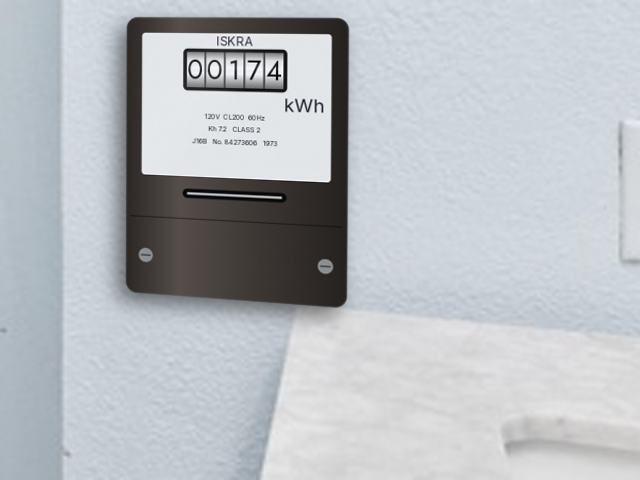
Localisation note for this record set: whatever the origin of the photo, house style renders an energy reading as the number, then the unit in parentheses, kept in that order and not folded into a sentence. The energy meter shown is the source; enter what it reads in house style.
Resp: 174 (kWh)
